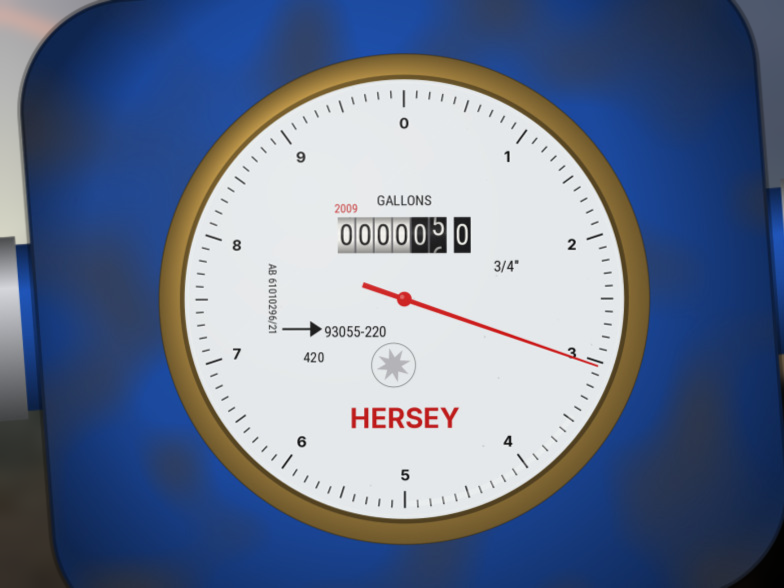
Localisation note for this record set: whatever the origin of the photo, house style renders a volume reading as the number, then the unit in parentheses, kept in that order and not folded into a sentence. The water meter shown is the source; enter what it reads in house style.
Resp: 53.0 (gal)
